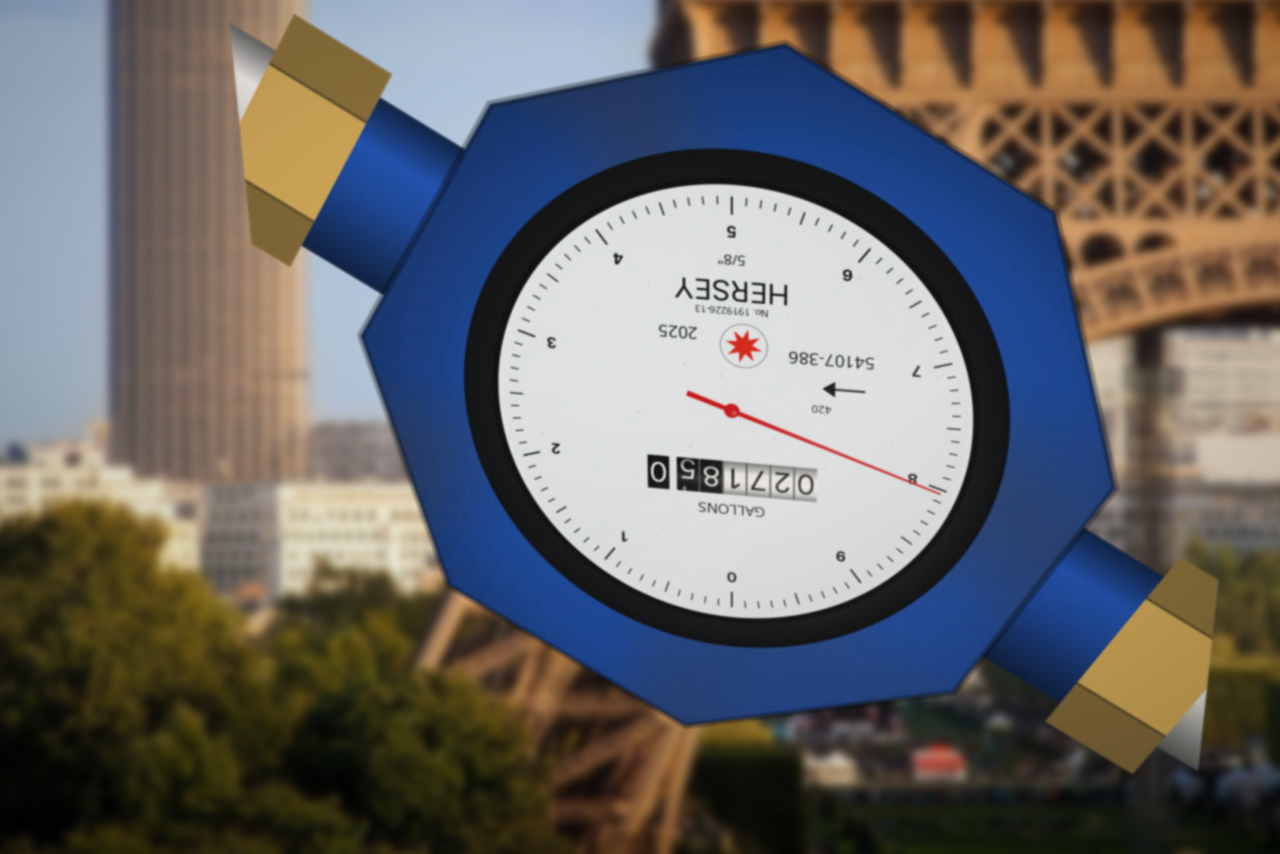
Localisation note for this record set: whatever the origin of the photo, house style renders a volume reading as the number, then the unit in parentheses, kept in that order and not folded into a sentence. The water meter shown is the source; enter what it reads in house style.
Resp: 271848.0 (gal)
